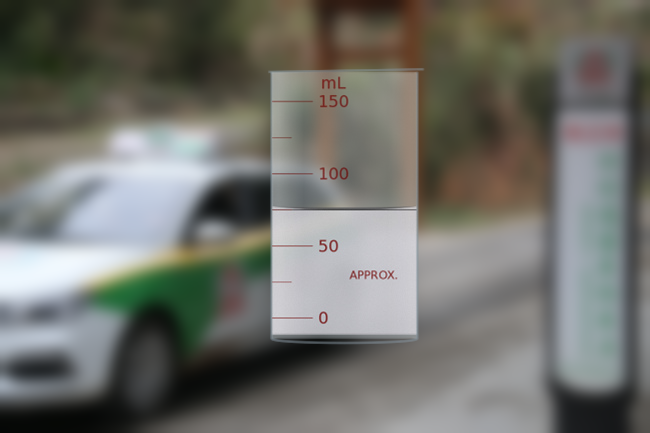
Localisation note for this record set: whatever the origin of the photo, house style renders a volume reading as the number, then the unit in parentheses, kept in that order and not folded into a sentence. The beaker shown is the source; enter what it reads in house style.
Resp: 75 (mL)
